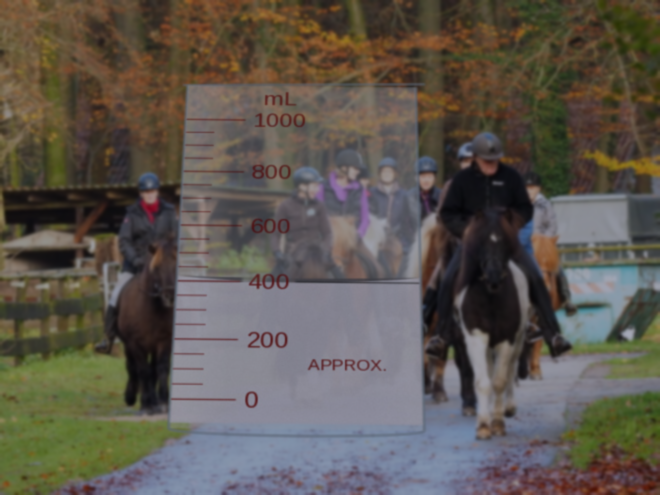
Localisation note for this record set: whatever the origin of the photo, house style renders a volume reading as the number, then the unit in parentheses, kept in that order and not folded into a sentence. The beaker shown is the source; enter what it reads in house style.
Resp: 400 (mL)
